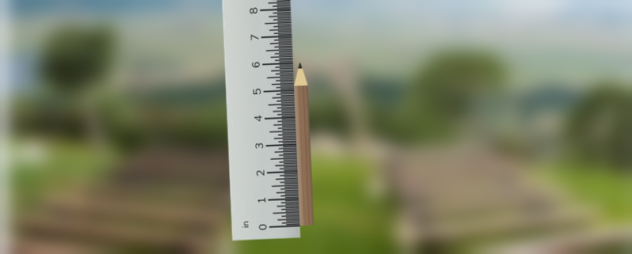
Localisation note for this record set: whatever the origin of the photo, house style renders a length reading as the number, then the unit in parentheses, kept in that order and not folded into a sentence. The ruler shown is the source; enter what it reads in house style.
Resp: 6 (in)
